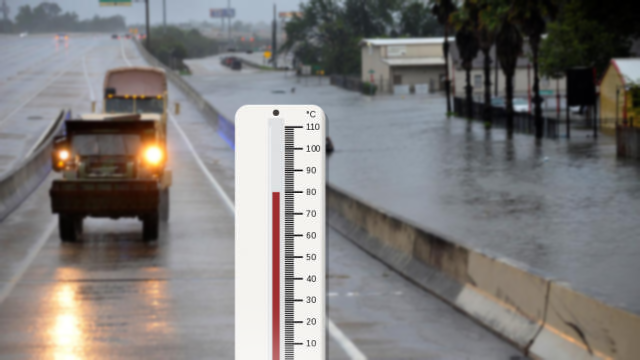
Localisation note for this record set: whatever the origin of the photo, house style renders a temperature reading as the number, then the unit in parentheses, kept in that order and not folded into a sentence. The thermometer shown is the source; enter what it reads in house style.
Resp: 80 (°C)
